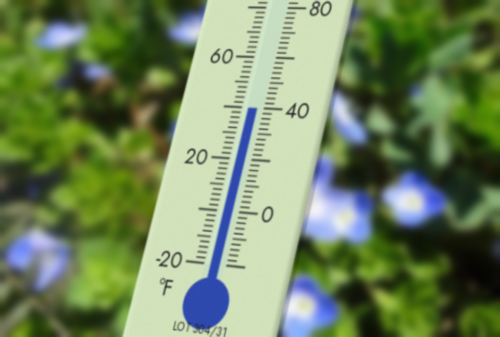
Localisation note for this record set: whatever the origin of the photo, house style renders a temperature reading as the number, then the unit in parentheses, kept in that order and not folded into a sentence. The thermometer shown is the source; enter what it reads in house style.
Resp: 40 (°F)
